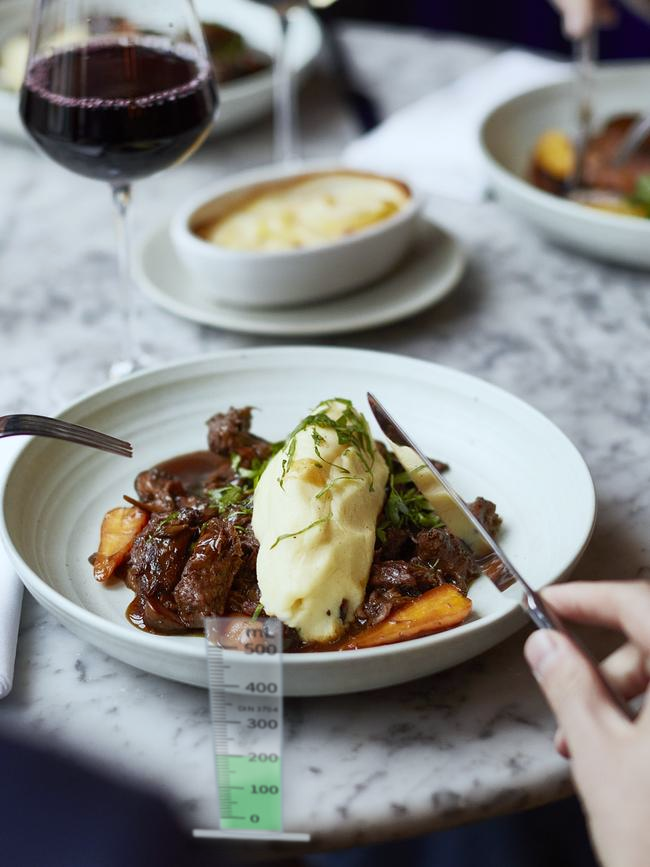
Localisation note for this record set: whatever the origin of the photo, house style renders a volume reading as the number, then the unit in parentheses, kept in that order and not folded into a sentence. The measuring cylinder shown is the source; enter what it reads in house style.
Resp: 200 (mL)
